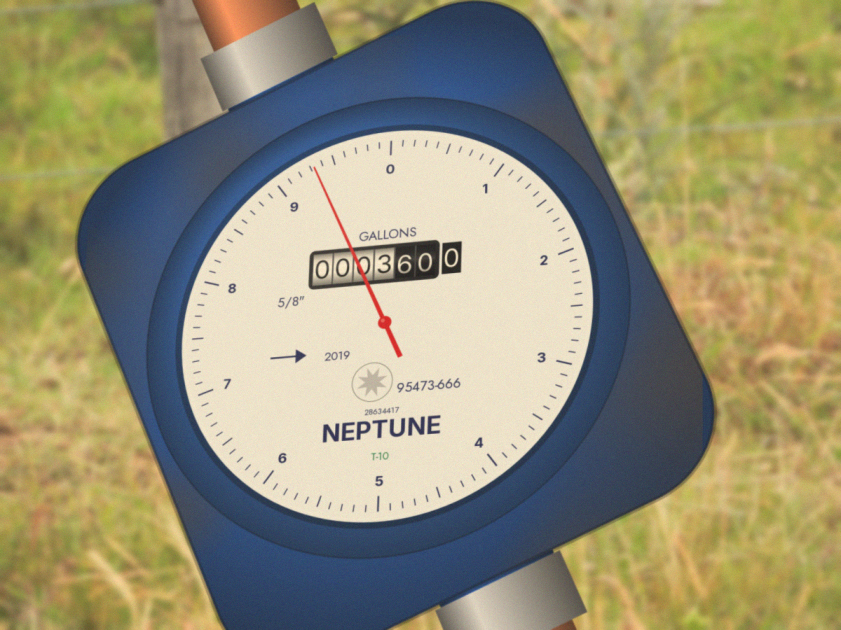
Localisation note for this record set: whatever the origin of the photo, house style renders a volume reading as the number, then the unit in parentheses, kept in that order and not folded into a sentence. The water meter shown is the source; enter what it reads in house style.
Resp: 3599.3 (gal)
